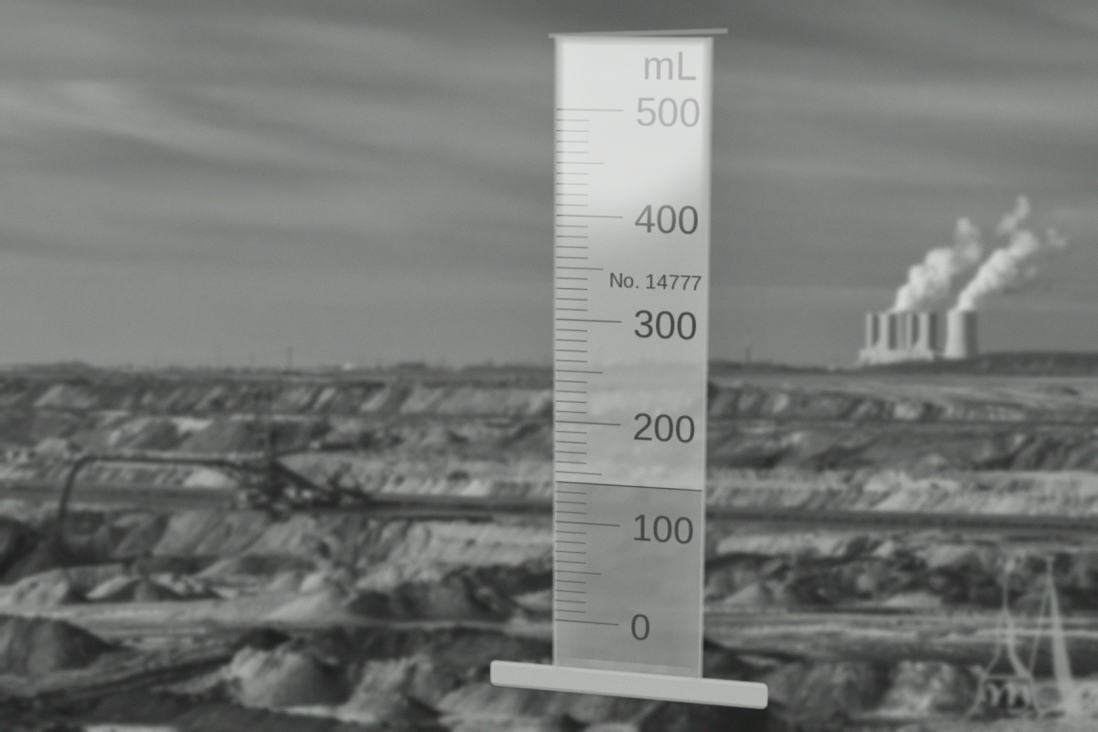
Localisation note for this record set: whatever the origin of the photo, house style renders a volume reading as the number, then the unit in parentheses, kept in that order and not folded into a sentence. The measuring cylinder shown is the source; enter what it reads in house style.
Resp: 140 (mL)
